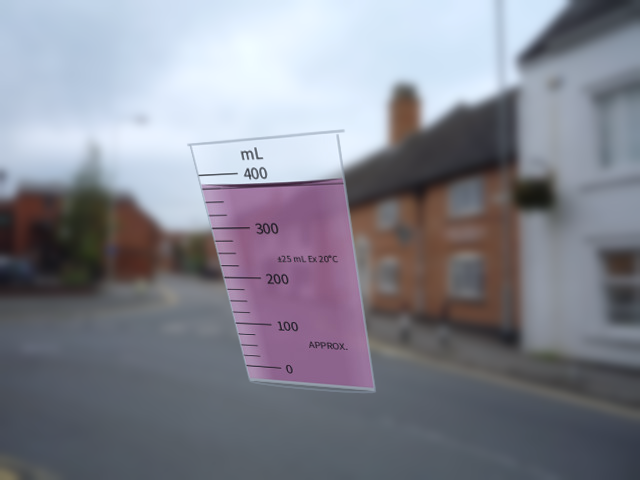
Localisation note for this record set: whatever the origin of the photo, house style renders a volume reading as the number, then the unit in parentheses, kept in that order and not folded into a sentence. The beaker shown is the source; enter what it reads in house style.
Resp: 375 (mL)
